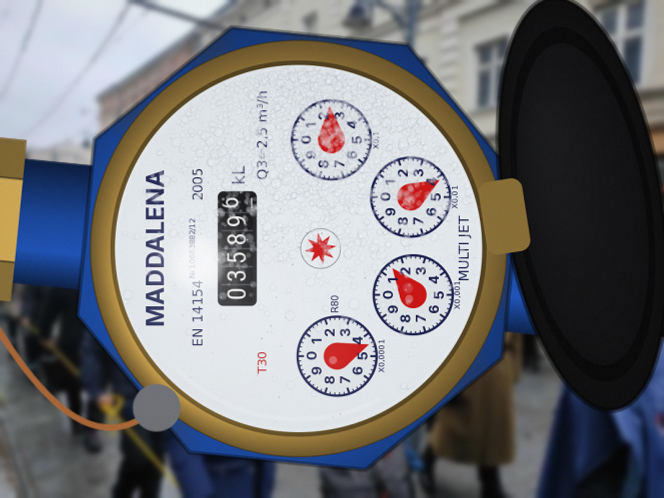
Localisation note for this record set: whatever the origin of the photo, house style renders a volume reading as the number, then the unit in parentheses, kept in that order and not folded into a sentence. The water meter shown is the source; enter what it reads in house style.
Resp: 35896.2414 (kL)
